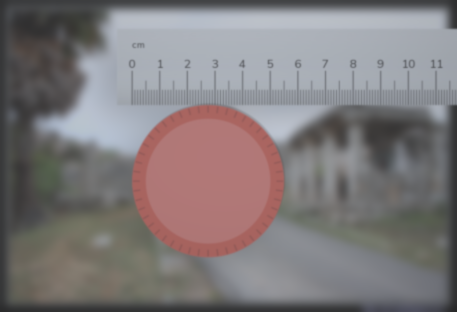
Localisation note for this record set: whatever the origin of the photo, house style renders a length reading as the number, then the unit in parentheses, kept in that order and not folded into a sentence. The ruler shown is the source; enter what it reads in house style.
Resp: 5.5 (cm)
